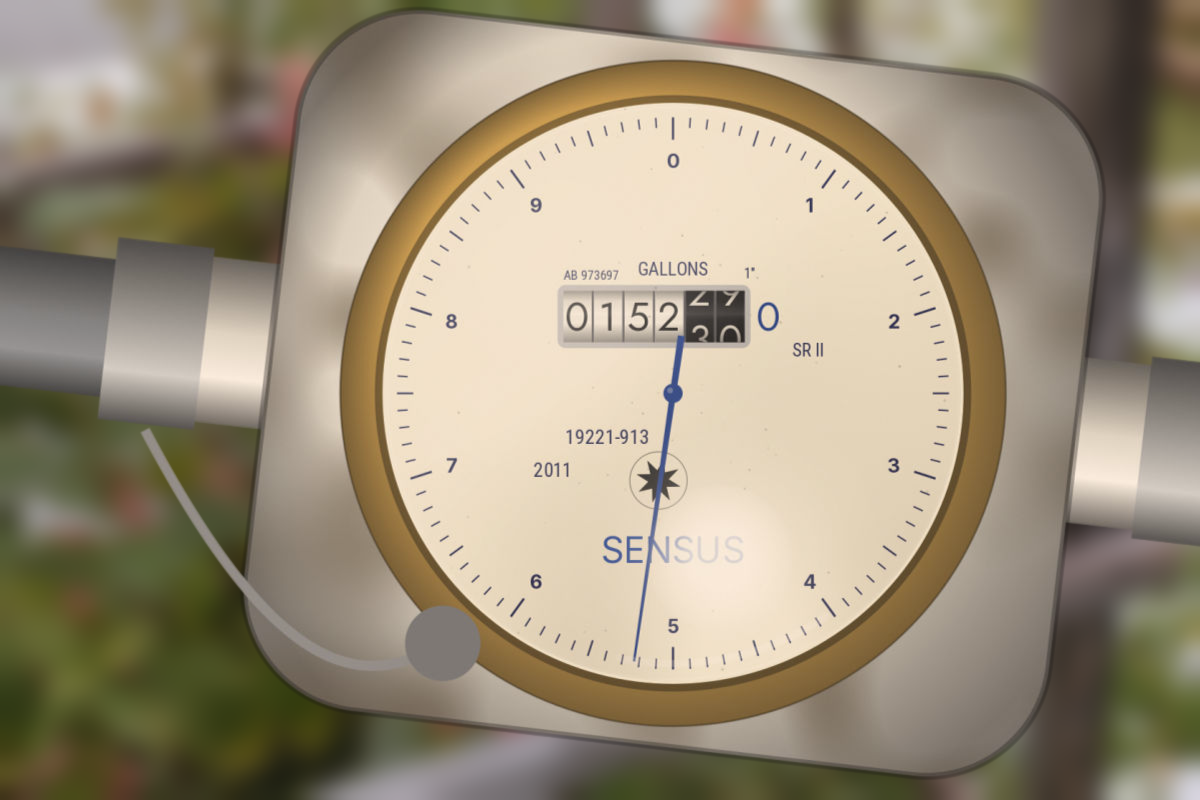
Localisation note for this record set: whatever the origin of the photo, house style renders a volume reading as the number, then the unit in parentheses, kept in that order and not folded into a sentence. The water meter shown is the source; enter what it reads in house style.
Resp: 152295.2 (gal)
